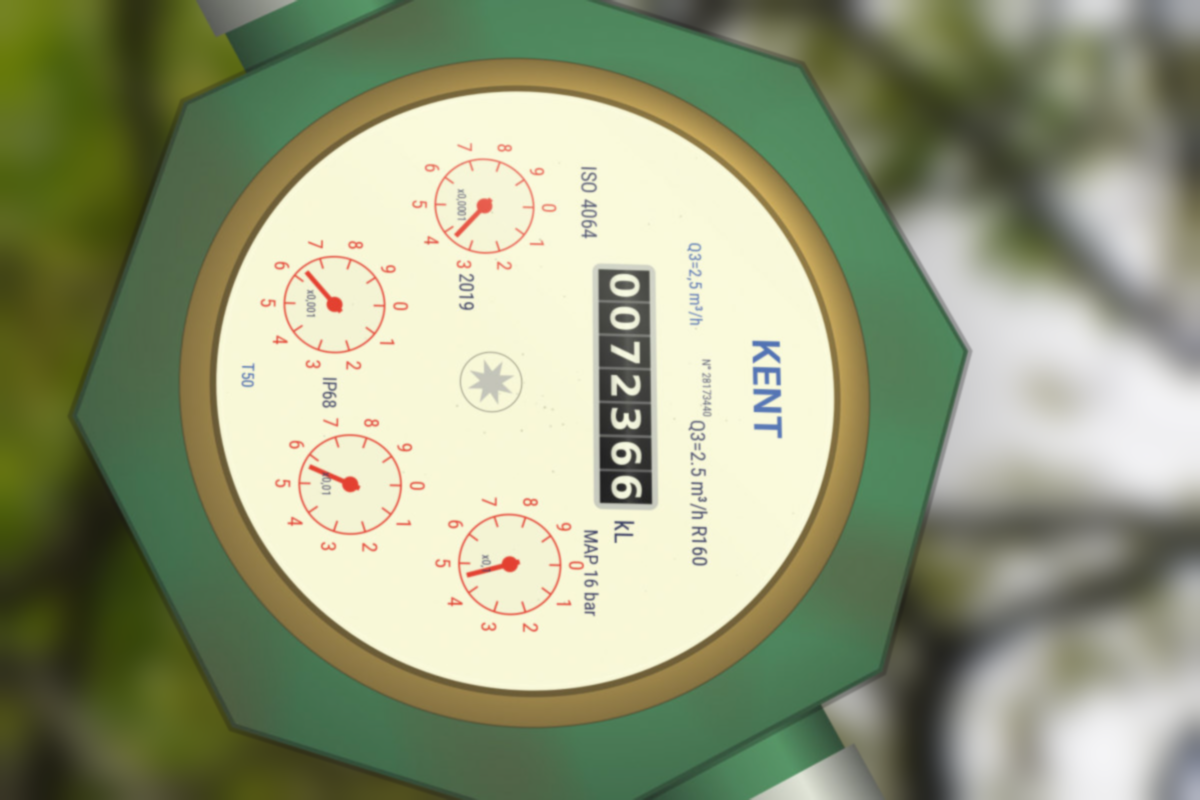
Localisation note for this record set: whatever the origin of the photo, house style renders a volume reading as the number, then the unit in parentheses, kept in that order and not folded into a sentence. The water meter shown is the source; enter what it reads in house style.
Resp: 72366.4563 (kL)
